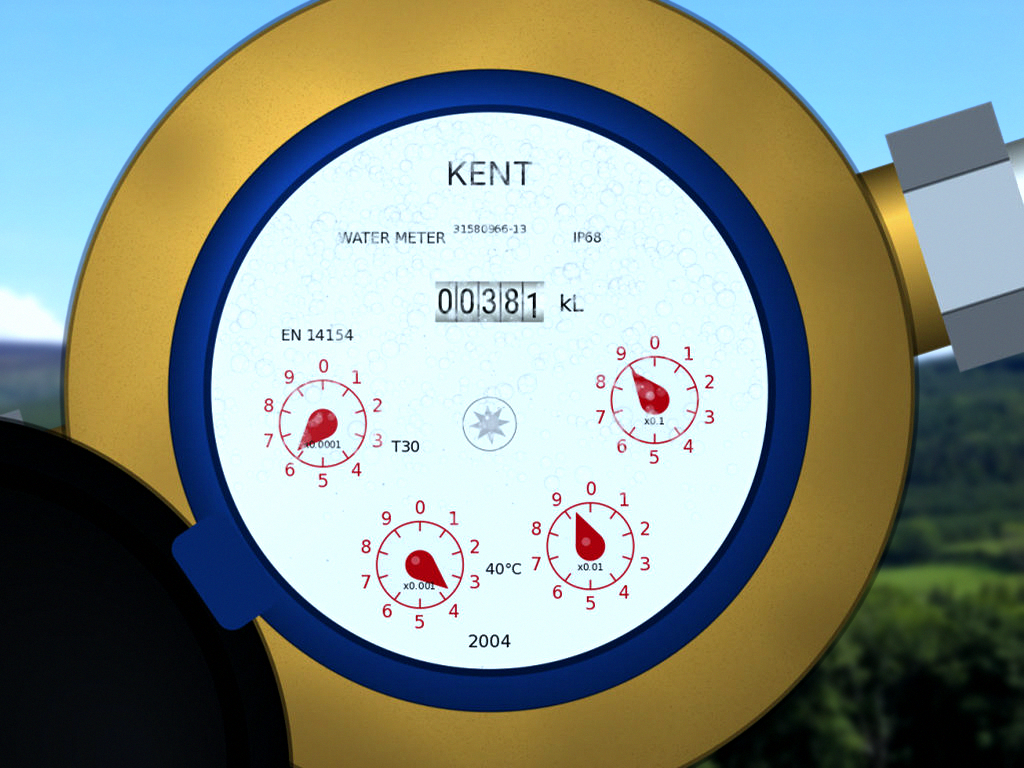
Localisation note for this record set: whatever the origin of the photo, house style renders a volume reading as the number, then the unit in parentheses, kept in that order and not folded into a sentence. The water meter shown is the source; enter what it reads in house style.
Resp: 380.8936 (kL)
